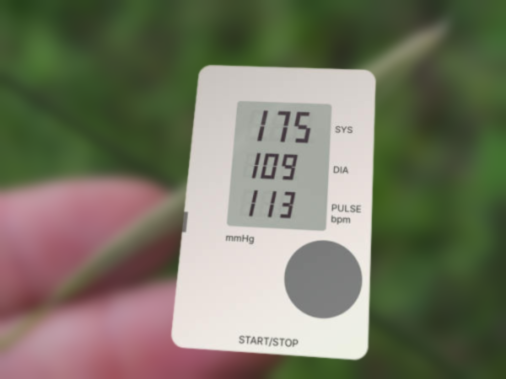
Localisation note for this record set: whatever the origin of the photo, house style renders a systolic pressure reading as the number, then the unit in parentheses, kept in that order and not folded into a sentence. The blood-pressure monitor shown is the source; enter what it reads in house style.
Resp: 175 (mmHg)
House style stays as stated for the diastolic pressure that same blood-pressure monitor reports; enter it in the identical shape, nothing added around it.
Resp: 109 (mmHg)
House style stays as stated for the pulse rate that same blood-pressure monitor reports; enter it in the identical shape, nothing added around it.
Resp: 113 (bpm)
